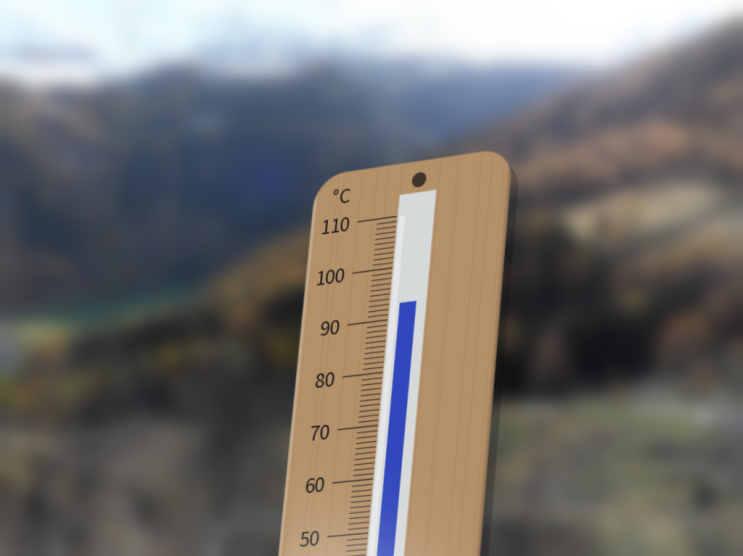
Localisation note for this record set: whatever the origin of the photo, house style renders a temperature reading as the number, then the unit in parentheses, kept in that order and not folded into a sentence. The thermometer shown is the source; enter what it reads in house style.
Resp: 93 (°C)
